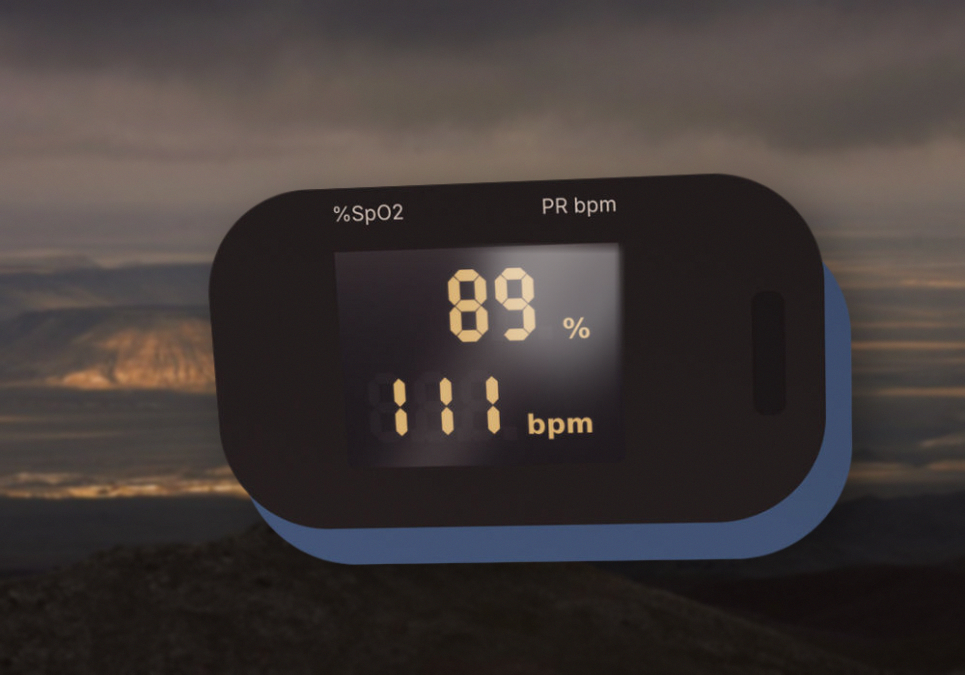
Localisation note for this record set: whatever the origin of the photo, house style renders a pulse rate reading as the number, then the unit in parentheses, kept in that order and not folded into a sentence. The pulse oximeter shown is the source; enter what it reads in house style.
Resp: 111 (bpm)
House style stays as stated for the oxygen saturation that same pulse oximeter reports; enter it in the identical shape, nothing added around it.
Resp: 89 (%)
